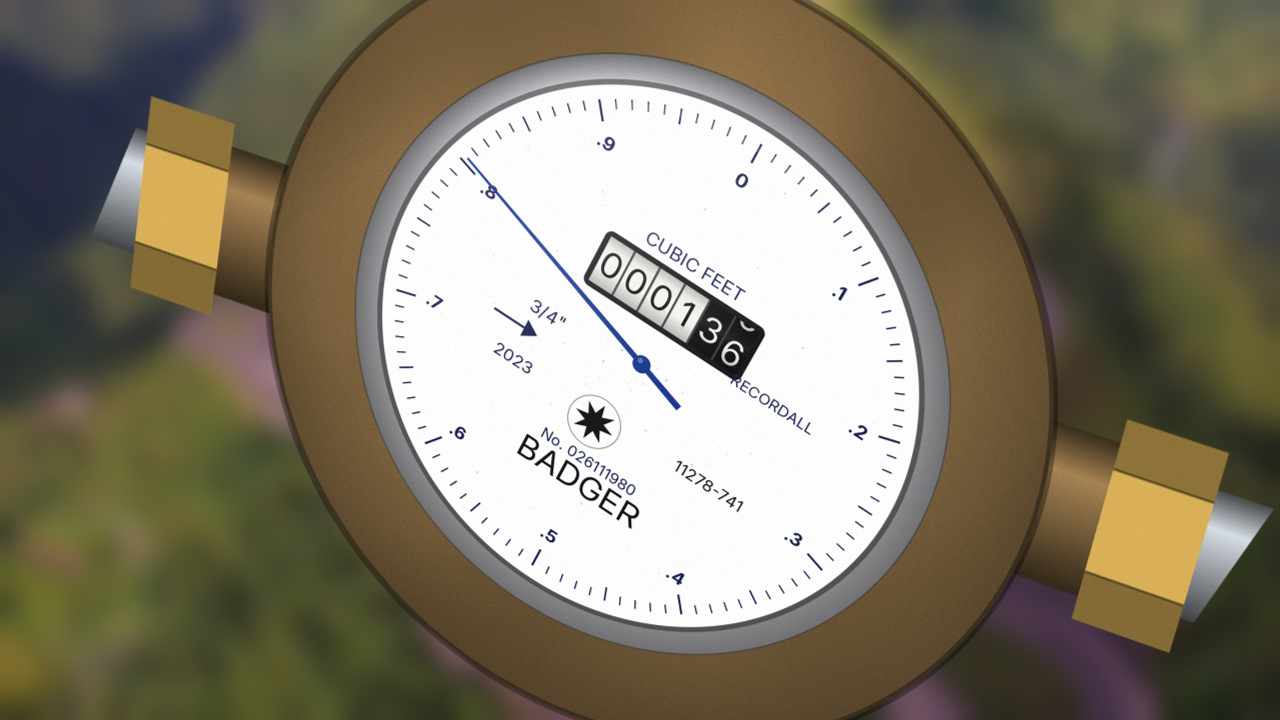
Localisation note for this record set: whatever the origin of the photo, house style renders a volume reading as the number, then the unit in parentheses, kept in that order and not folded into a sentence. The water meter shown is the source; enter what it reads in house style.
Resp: 135.80 (ft³)
